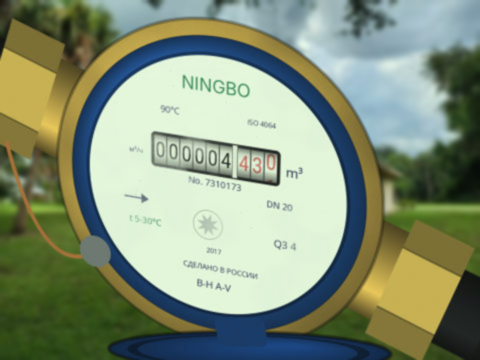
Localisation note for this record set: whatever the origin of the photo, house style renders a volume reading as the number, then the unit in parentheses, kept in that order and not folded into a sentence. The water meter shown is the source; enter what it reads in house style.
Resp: 4.430 (m³)
